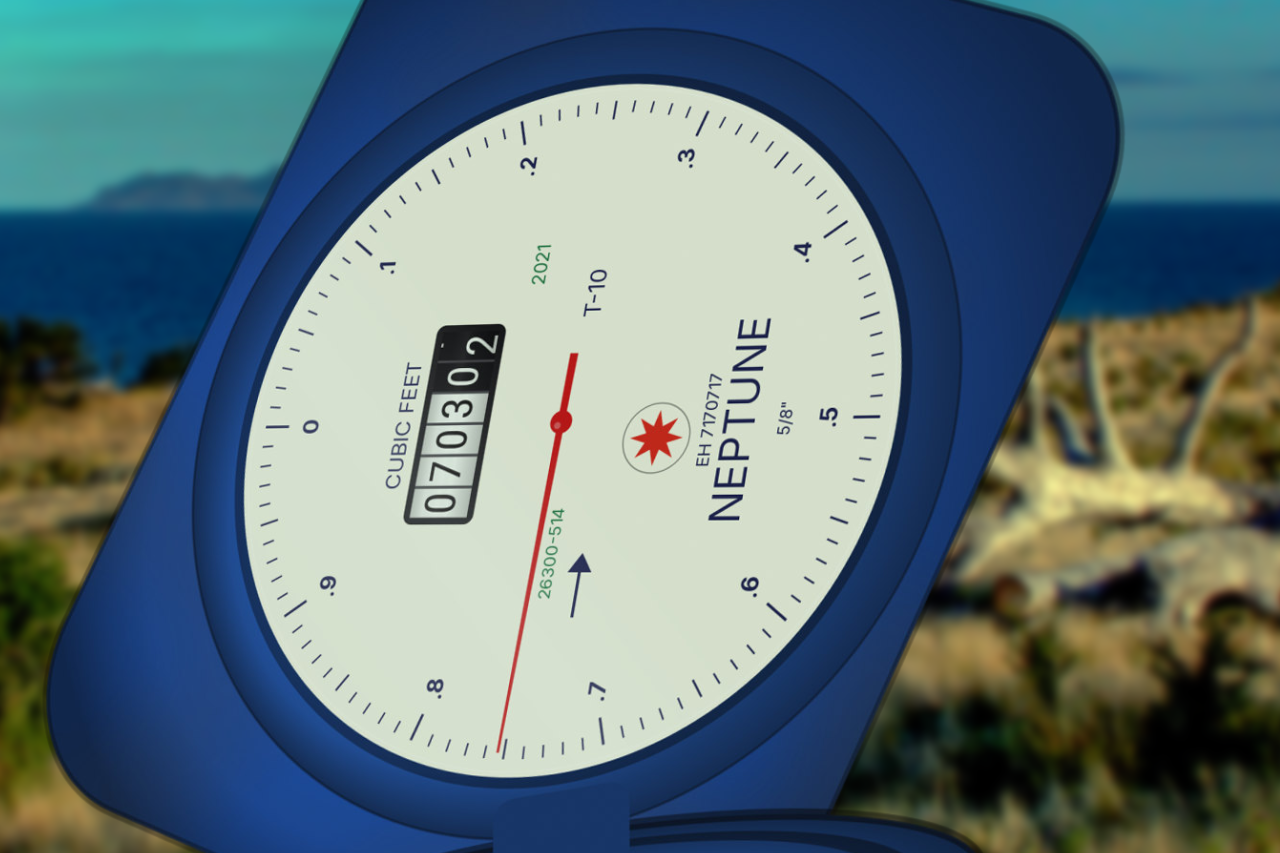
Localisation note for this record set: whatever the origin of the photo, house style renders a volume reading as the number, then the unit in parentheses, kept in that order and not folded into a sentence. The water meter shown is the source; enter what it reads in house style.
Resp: 70301.75 (ft³)
